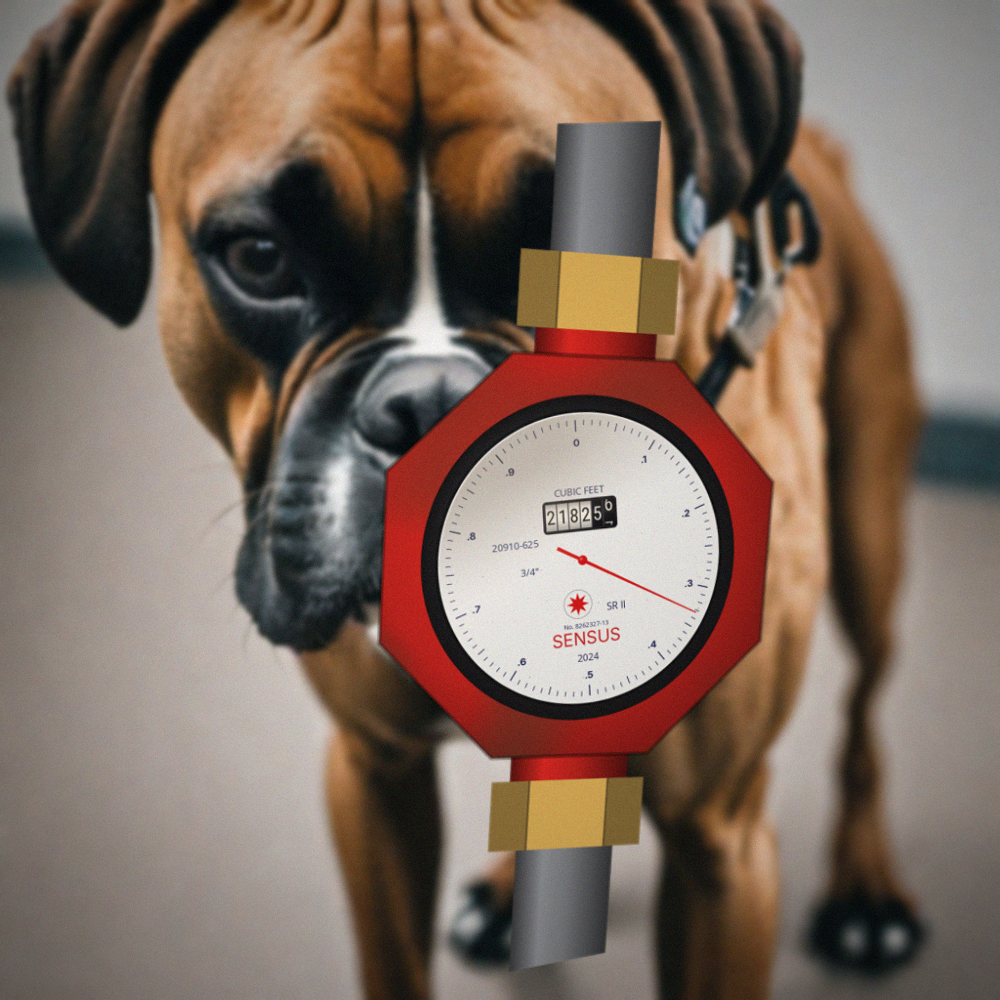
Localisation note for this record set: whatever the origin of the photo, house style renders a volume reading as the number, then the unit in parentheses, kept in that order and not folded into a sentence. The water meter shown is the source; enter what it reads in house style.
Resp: 218256.33 (ft³)
